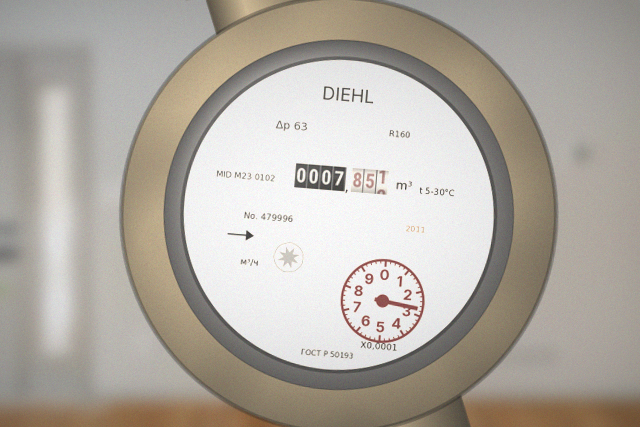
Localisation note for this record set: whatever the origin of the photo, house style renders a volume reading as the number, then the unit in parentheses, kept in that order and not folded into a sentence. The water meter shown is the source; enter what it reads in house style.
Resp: 7.8512 (m³)
